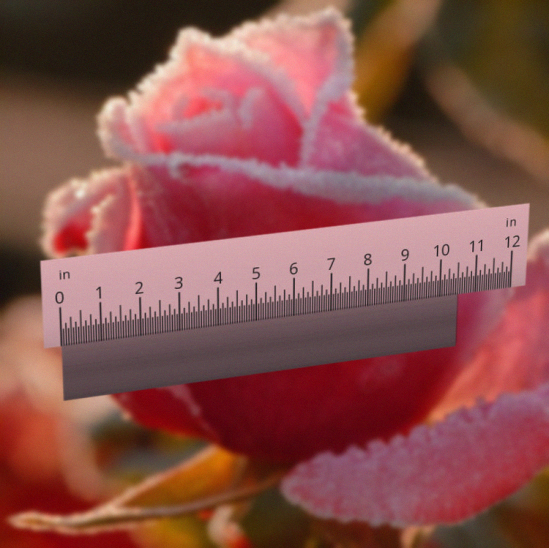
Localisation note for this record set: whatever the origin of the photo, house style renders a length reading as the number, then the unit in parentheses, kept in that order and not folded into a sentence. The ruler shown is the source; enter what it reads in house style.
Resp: 10.5 (in)
